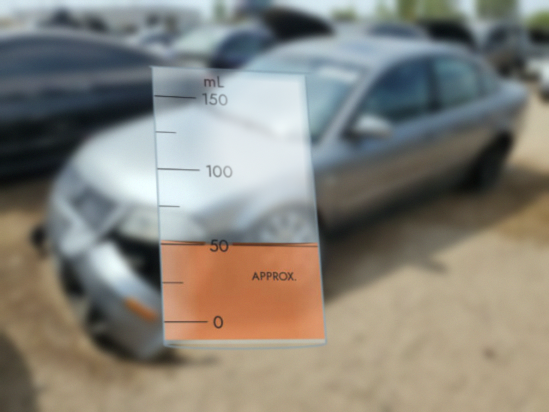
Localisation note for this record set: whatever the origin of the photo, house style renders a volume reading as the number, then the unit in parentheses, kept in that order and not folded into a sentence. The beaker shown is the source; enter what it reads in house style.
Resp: 50 (mL)
